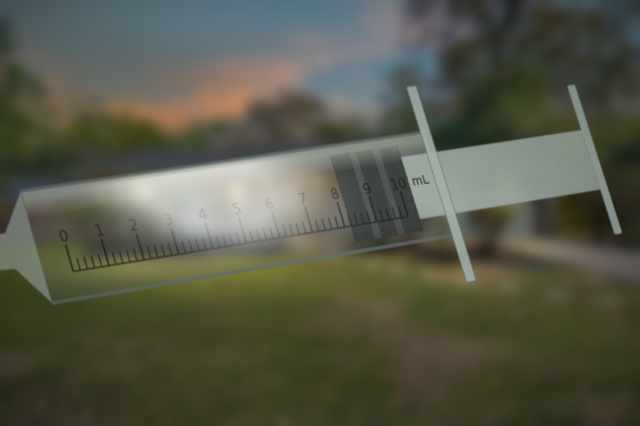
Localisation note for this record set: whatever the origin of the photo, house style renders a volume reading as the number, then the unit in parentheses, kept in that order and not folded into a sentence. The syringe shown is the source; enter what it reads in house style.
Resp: 8.2 (mL)
